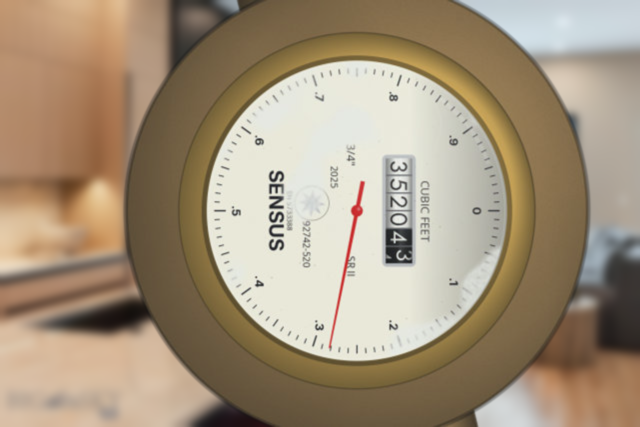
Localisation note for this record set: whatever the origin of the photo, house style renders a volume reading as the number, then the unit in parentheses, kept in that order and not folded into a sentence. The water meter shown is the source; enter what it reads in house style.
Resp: 352043.28 (ft³)
